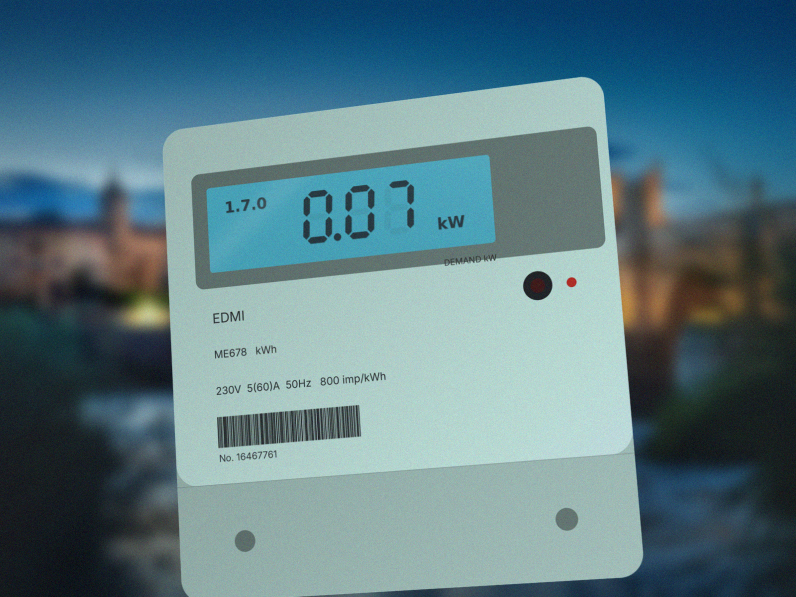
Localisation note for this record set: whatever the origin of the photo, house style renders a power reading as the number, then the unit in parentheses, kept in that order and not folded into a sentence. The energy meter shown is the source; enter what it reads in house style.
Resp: 0.07 (kW)
